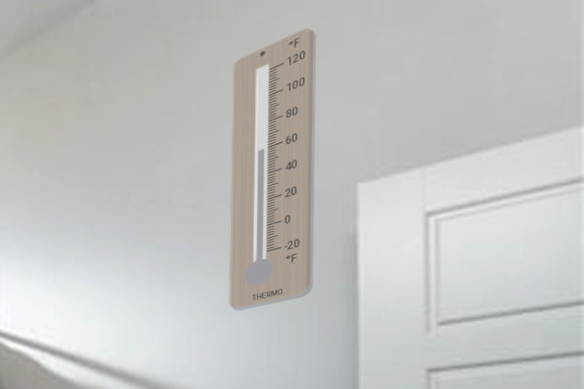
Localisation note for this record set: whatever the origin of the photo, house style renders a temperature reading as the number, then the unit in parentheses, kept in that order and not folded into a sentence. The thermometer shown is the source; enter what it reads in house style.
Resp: 60 (°F)
